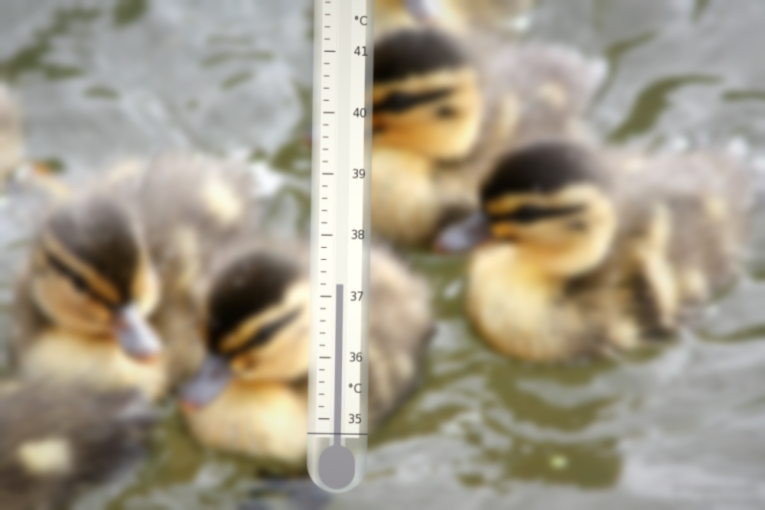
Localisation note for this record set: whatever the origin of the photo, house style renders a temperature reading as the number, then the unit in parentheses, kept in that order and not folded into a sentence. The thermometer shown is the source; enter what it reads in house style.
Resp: 37.2 (°C)
